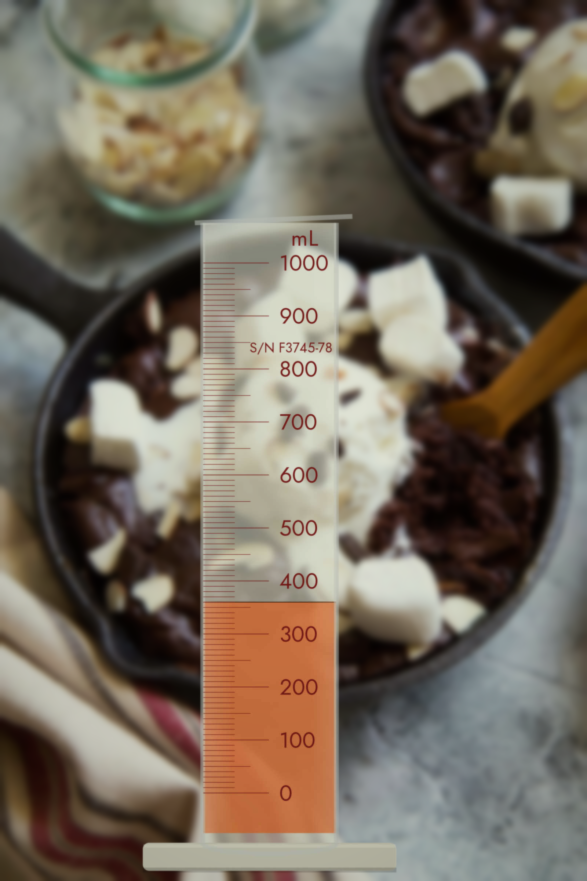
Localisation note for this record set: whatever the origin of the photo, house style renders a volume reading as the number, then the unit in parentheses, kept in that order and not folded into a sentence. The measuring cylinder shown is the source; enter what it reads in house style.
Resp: 360 (mL)
